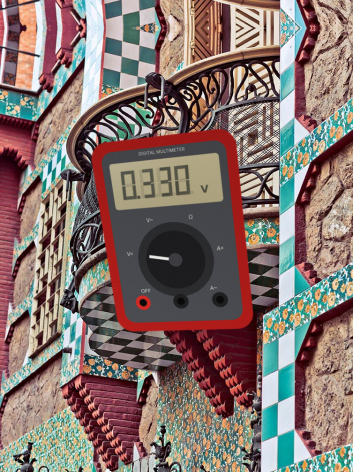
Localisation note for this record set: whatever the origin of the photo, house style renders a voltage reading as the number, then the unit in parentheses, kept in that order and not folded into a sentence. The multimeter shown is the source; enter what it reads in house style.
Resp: 0.330 (V)
